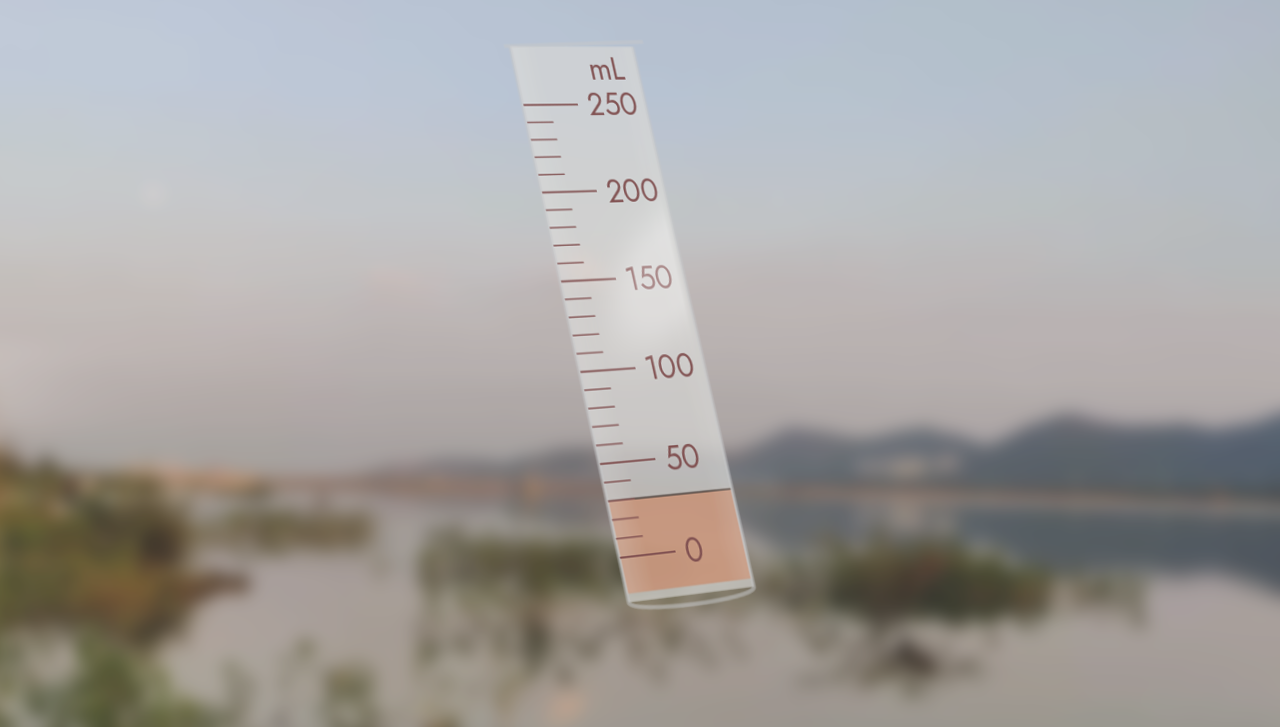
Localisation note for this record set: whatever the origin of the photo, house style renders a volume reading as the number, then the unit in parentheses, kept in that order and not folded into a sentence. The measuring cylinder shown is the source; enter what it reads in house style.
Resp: 30 (mL)
